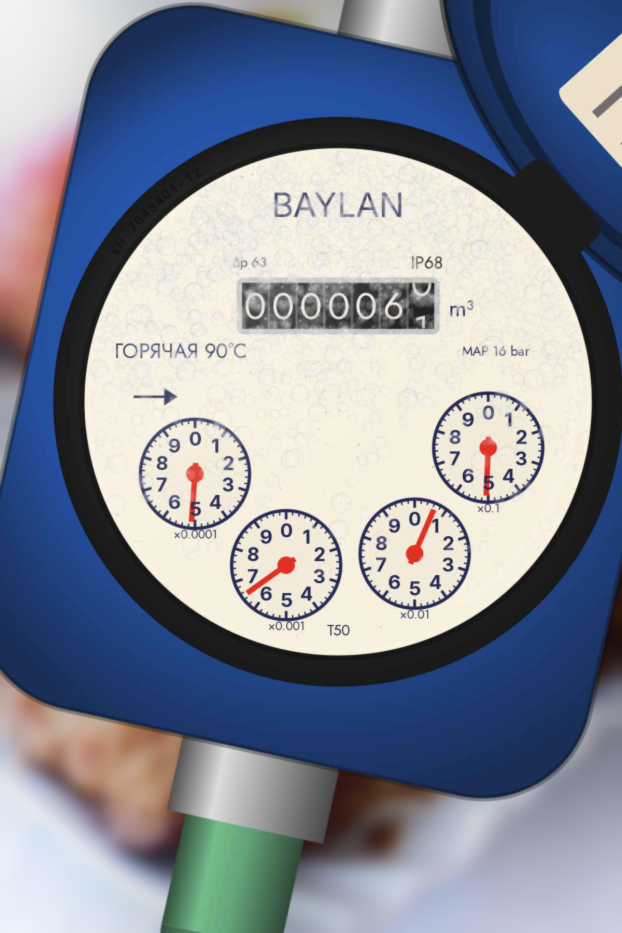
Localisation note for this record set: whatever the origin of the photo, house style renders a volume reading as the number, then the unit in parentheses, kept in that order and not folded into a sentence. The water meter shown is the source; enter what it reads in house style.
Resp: 60.5065 (m³)
